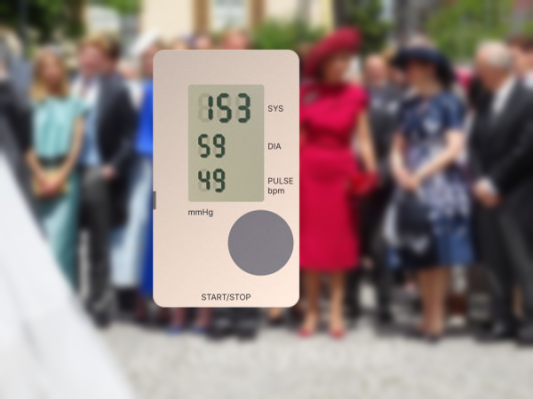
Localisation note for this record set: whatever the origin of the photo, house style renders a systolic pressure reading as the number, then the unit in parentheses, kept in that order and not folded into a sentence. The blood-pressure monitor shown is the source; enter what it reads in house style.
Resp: 153 (mmHg)
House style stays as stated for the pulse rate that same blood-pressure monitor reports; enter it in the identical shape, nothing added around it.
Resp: 49 (bpm)
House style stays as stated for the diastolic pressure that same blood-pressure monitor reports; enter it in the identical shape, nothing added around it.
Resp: 59 (mmHg)
